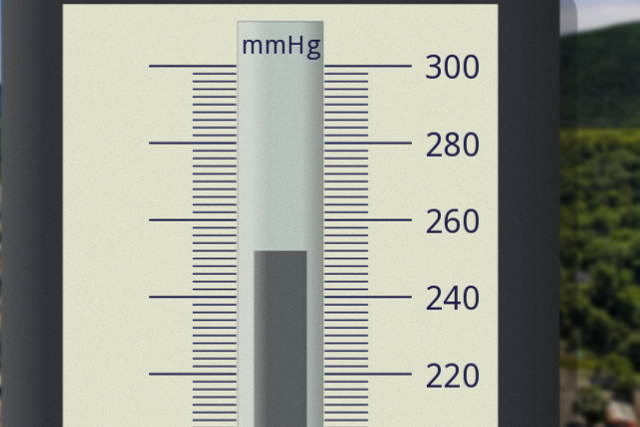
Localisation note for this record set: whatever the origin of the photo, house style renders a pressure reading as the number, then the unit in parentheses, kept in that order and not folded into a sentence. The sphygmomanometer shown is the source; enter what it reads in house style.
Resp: 252 (mmHg)
